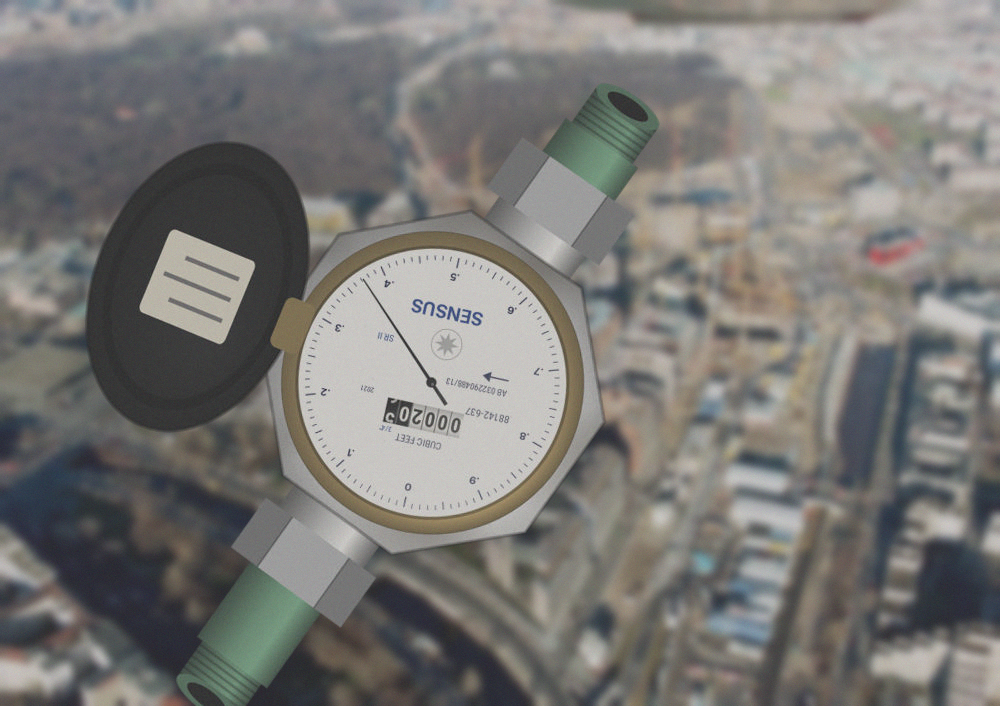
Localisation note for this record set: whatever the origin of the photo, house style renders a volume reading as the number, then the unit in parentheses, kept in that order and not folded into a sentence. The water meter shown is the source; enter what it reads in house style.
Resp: 205.37 (ft³)
